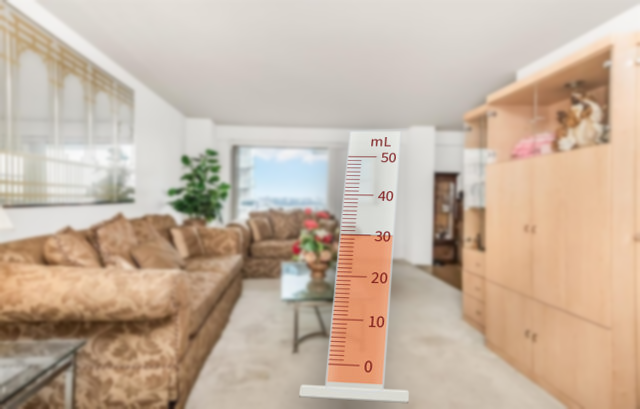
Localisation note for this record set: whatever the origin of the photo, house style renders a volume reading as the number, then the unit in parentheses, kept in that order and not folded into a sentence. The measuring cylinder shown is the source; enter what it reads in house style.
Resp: 30 (mL)
